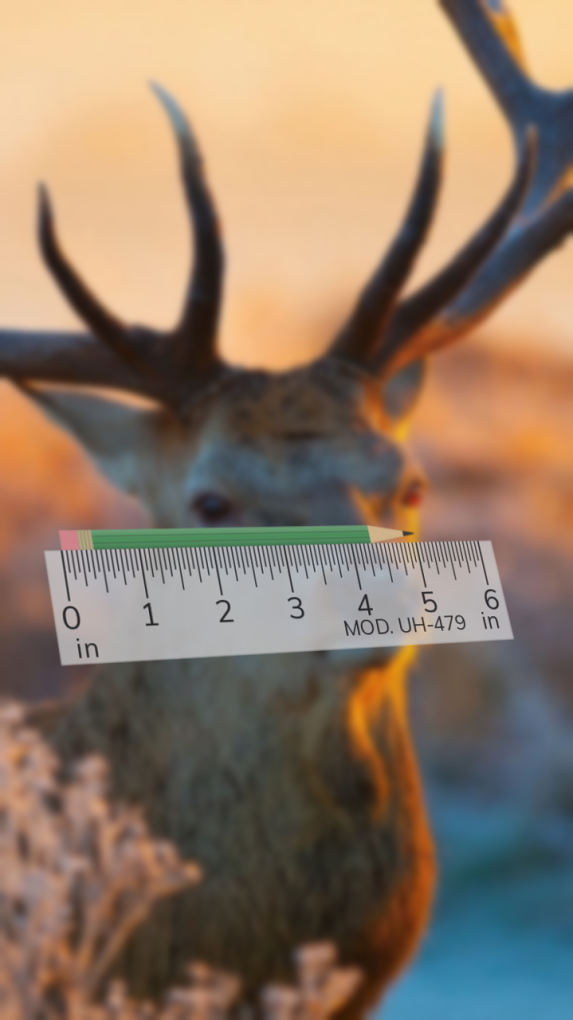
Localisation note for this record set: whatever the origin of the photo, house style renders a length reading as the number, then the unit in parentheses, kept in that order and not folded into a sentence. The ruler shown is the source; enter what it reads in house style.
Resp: 5 (in)
